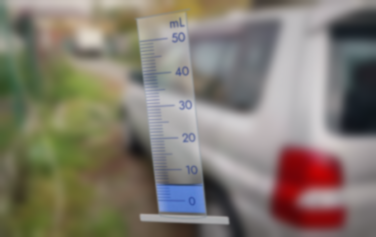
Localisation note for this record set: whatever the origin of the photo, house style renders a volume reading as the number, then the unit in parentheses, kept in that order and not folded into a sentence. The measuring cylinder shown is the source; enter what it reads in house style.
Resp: 5 (mL)
